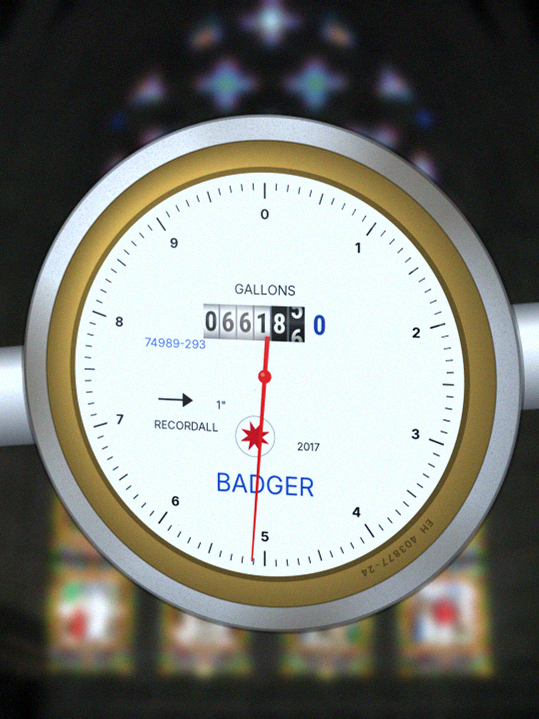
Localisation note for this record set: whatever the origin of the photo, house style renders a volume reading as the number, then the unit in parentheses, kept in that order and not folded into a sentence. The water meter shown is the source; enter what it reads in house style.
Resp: 661855.1 (gal)
